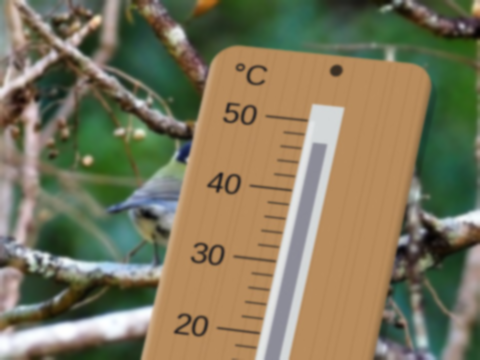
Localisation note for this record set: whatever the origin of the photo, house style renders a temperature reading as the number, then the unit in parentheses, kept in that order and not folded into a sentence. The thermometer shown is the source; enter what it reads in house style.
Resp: 47 (°C)
